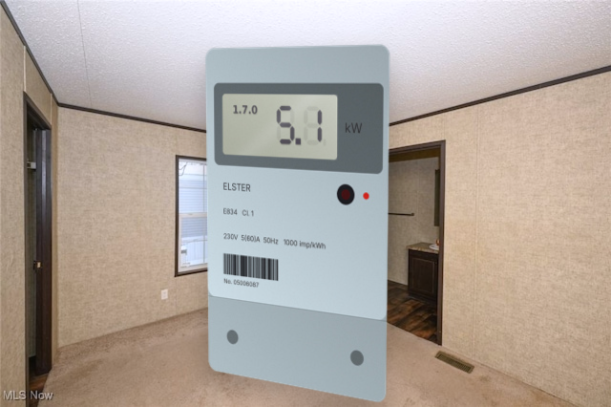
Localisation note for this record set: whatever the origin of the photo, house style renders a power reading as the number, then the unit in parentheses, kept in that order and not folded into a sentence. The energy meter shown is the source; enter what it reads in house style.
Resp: 5.1 (kW)
